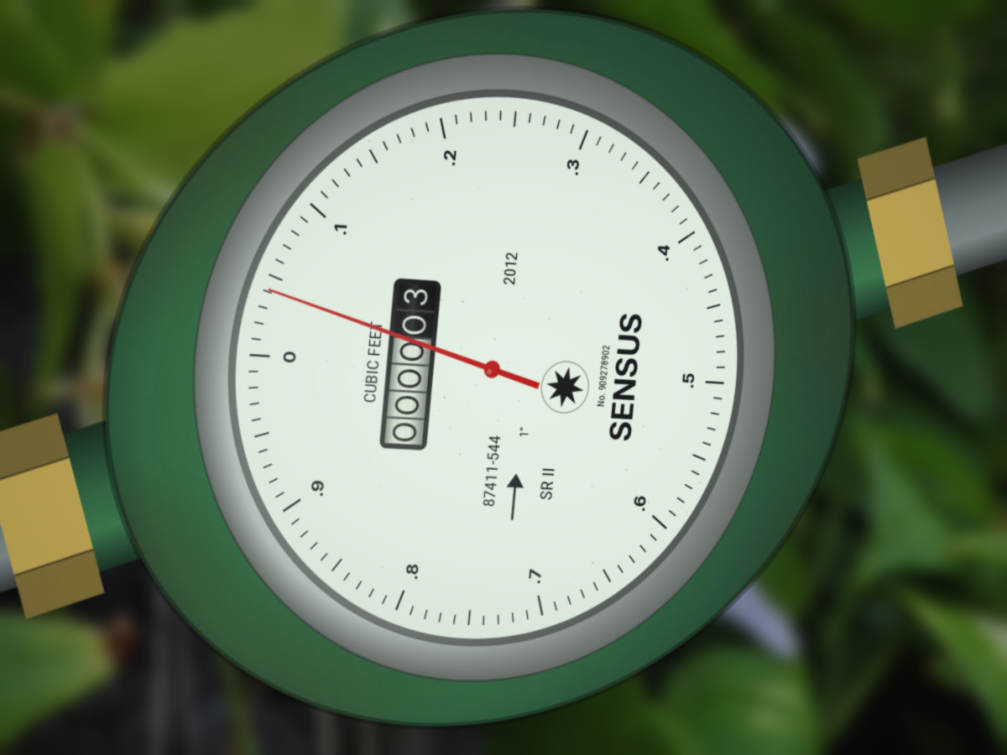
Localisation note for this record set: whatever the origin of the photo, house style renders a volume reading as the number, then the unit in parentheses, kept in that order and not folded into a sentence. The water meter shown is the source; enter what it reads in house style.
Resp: 3.04 (ft³)
